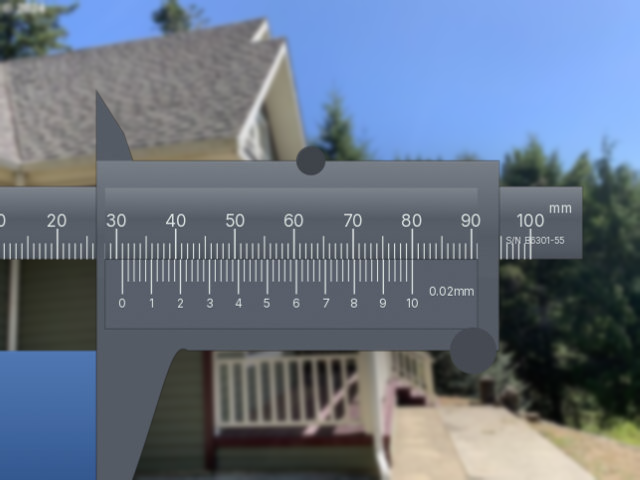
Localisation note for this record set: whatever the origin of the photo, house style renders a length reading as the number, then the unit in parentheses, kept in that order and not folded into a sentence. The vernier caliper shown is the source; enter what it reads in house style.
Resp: 31.0 (mm)
